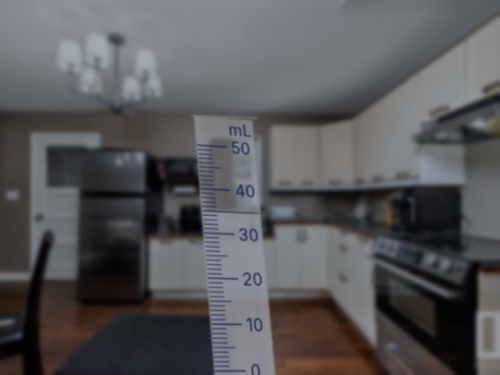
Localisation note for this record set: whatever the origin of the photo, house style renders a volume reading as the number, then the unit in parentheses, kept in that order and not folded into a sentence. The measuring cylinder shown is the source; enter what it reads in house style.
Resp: 35 (mL)
